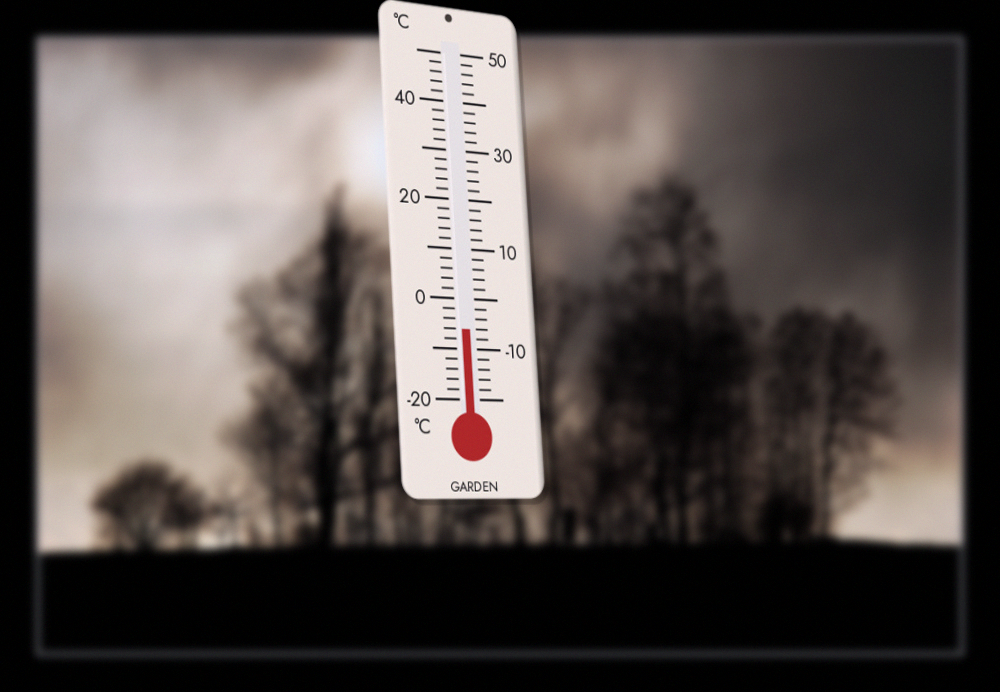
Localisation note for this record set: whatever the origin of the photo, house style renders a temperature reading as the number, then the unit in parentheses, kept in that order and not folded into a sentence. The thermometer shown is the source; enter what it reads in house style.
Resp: -6 (°C)
